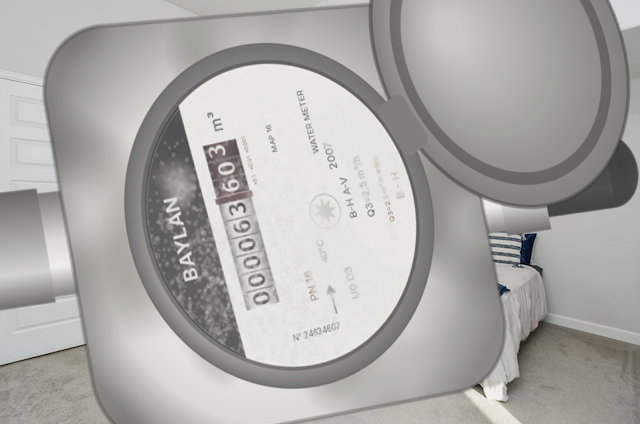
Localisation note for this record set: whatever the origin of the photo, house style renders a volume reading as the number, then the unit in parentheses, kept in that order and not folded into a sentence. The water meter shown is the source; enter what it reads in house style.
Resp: 63.603 (m³)
